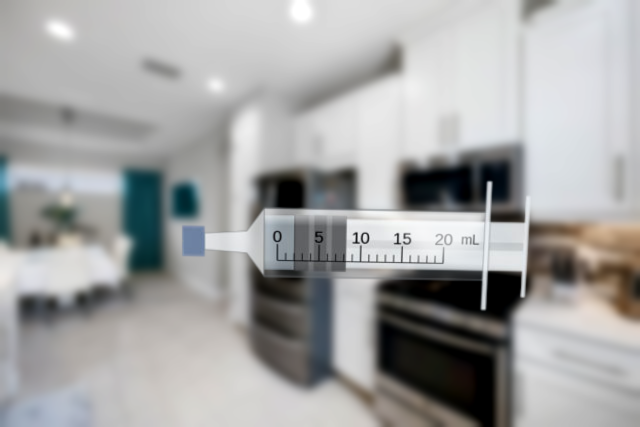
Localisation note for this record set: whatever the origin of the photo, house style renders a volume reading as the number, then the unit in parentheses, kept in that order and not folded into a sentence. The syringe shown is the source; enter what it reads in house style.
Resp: 2 (mL)
